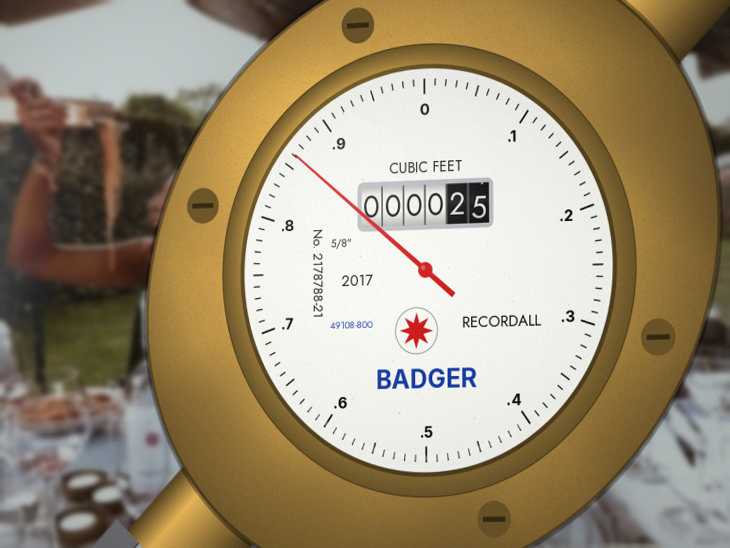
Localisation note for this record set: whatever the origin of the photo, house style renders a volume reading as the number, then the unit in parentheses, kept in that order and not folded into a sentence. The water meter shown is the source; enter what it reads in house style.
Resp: 24.86 (ft³)
